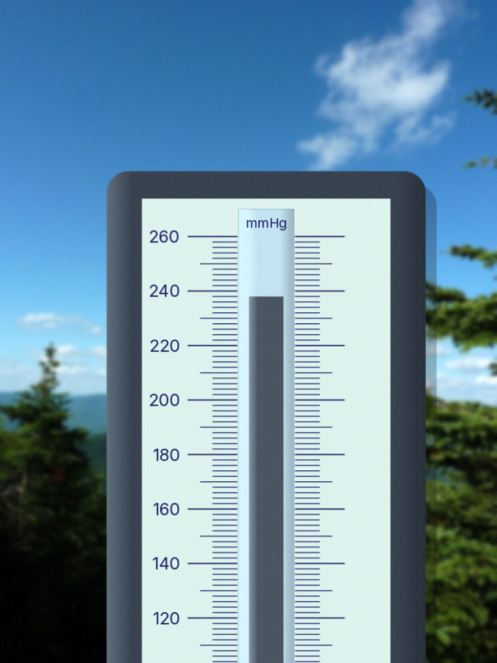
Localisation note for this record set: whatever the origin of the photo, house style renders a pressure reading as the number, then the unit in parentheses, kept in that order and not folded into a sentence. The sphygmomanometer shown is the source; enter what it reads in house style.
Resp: 238 (mmHg)
